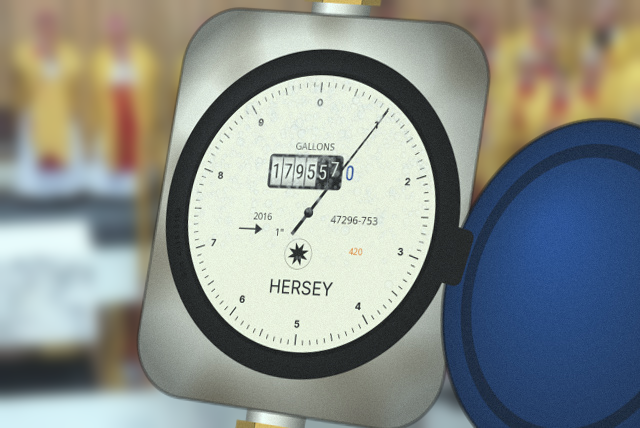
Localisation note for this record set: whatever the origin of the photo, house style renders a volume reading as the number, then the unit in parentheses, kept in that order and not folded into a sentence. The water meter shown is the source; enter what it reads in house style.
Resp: 1795571.0 (gal)
